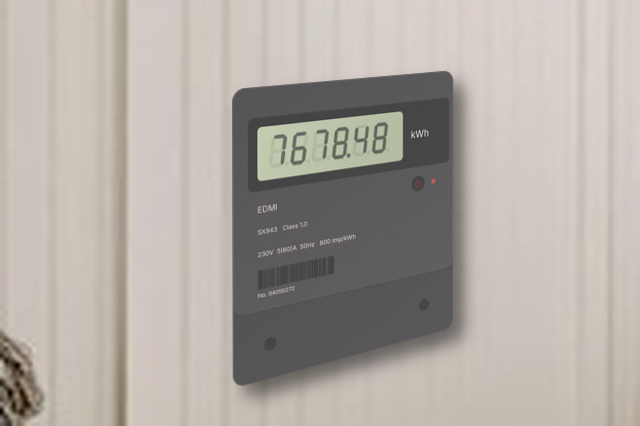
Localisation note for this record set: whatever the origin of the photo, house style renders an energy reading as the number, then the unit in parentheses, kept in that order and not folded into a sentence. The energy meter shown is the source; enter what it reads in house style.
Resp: 7678.48 (kWh)
